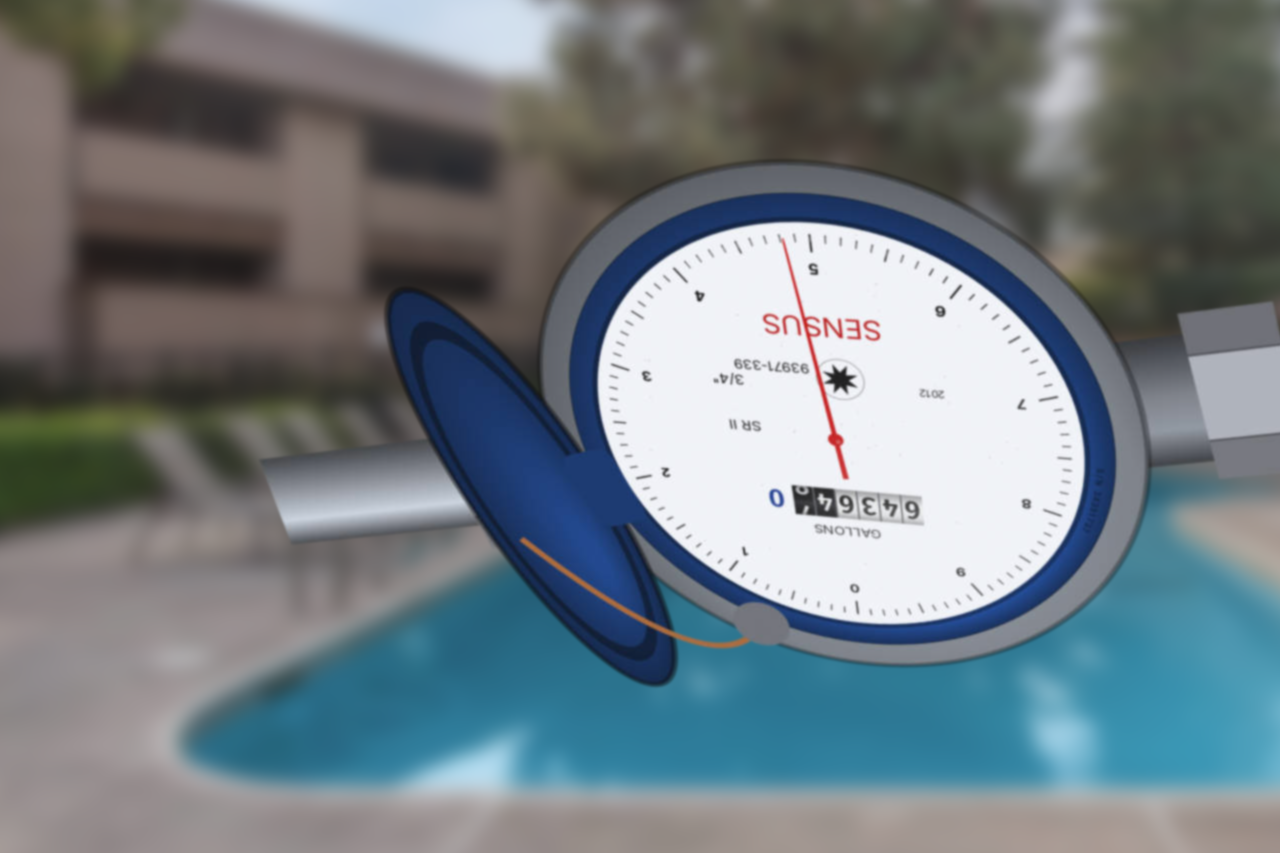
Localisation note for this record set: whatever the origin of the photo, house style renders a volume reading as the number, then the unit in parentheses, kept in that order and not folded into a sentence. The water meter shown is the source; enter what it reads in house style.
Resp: 6436474.8 (gal)
